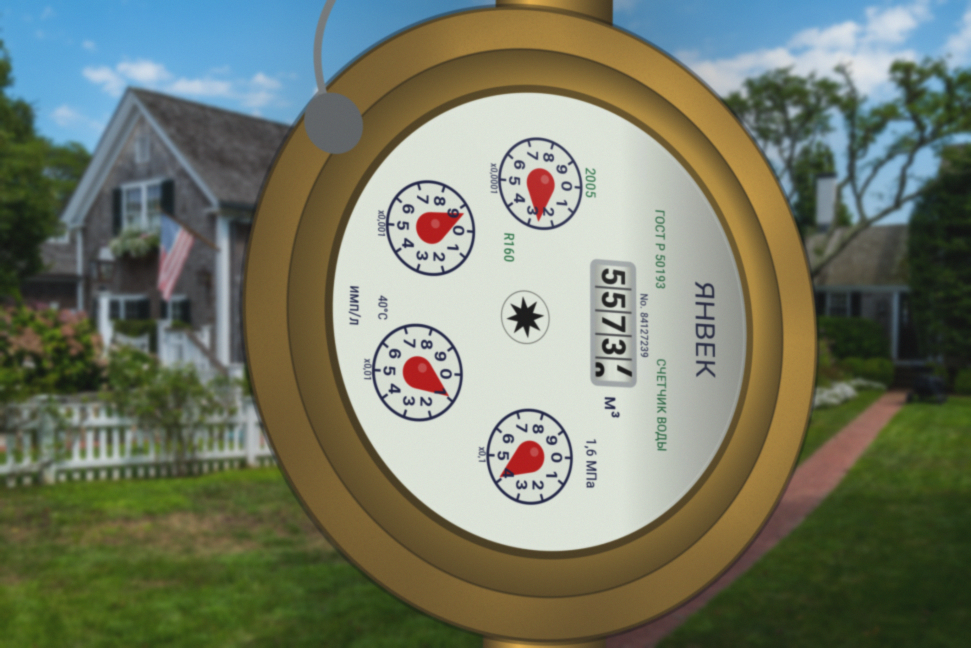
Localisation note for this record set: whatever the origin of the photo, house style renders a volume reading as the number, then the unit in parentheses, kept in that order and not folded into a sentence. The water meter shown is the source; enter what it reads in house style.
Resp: 55737.4092 (m³)
